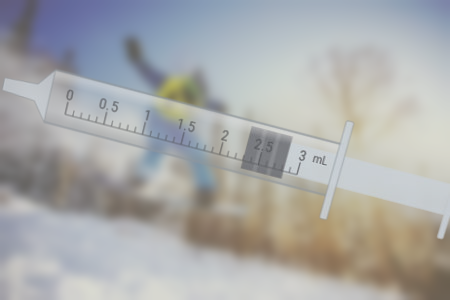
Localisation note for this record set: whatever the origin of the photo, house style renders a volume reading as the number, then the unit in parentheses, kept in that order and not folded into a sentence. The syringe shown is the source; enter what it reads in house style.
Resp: 2.3 (mL)
